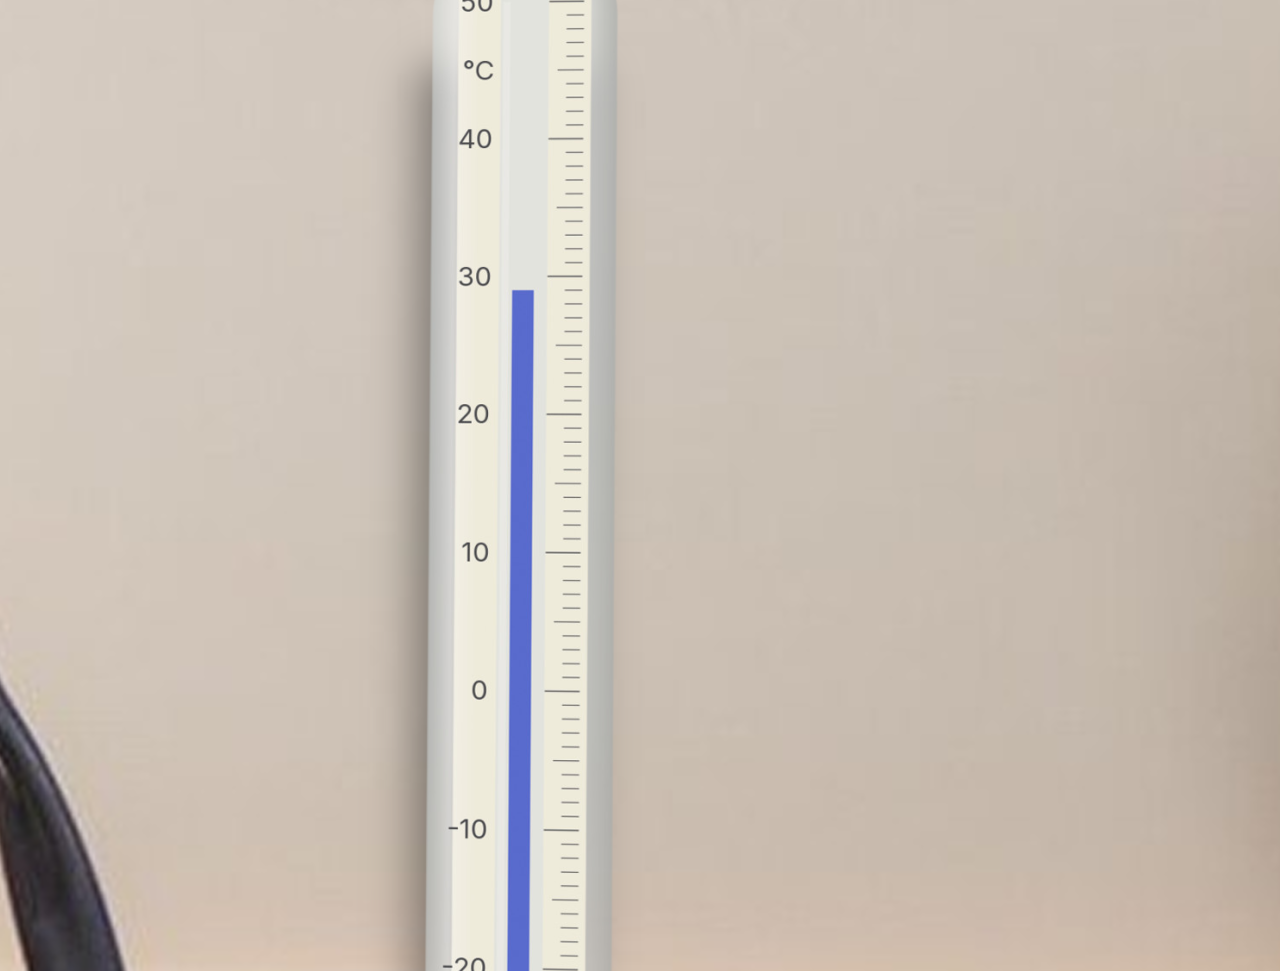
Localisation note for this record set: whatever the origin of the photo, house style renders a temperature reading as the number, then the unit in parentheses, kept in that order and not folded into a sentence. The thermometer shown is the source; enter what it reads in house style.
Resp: 29 (°C)
